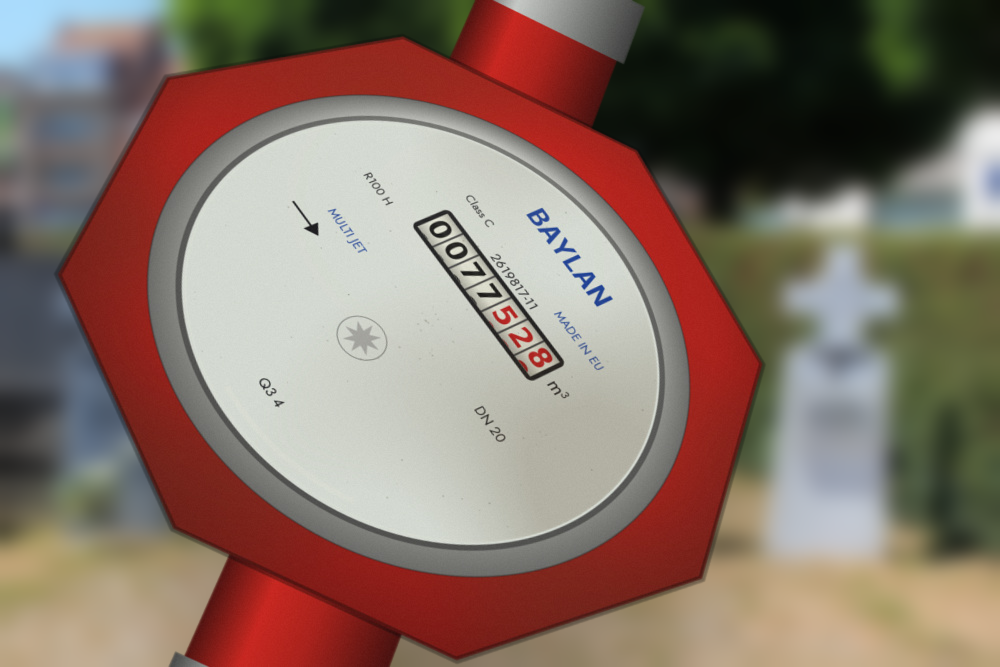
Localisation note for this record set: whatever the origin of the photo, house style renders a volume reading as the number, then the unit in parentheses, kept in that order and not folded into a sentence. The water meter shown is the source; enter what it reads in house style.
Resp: 77.528 (m³)
